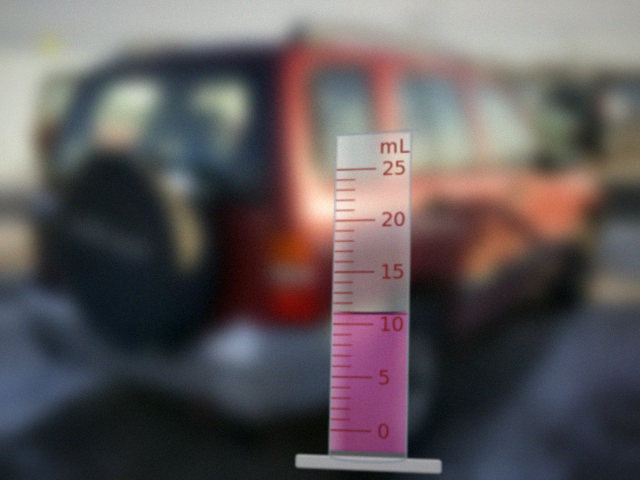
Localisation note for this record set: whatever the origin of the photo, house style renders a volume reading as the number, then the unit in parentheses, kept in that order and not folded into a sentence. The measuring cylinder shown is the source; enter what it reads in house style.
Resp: 11 (mL)
